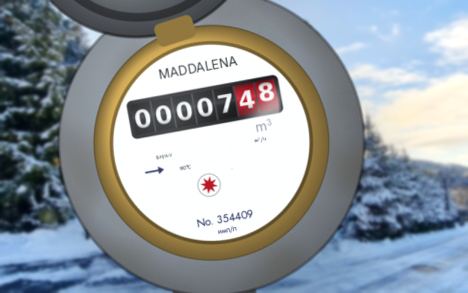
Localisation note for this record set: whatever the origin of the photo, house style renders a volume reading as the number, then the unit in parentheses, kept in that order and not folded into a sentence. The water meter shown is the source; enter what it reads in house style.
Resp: 7.48 (m³)
